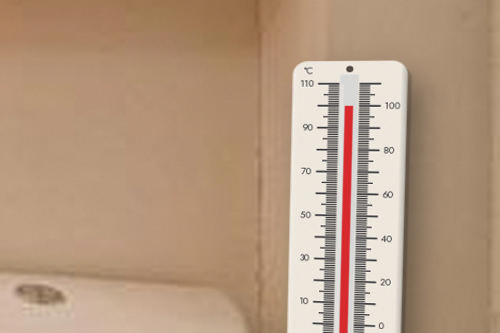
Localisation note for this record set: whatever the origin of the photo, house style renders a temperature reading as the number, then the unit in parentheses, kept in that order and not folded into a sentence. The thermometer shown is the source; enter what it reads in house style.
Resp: 100 (°C)
